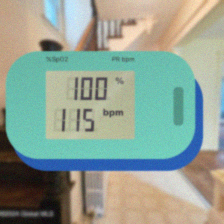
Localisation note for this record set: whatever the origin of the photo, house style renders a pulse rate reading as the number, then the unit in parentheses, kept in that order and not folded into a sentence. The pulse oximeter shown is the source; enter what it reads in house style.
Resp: 115 (bpm)
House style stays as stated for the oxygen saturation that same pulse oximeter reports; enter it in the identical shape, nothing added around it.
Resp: 100 (%)
